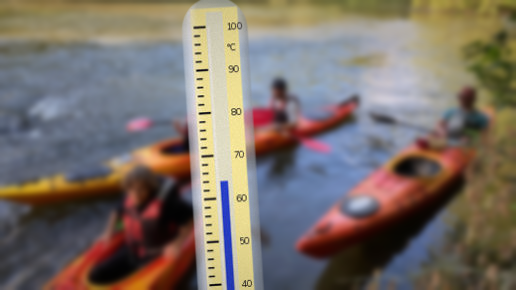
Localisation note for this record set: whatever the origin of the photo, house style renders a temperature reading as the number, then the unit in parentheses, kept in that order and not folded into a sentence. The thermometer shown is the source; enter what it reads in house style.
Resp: 64 (°C)
